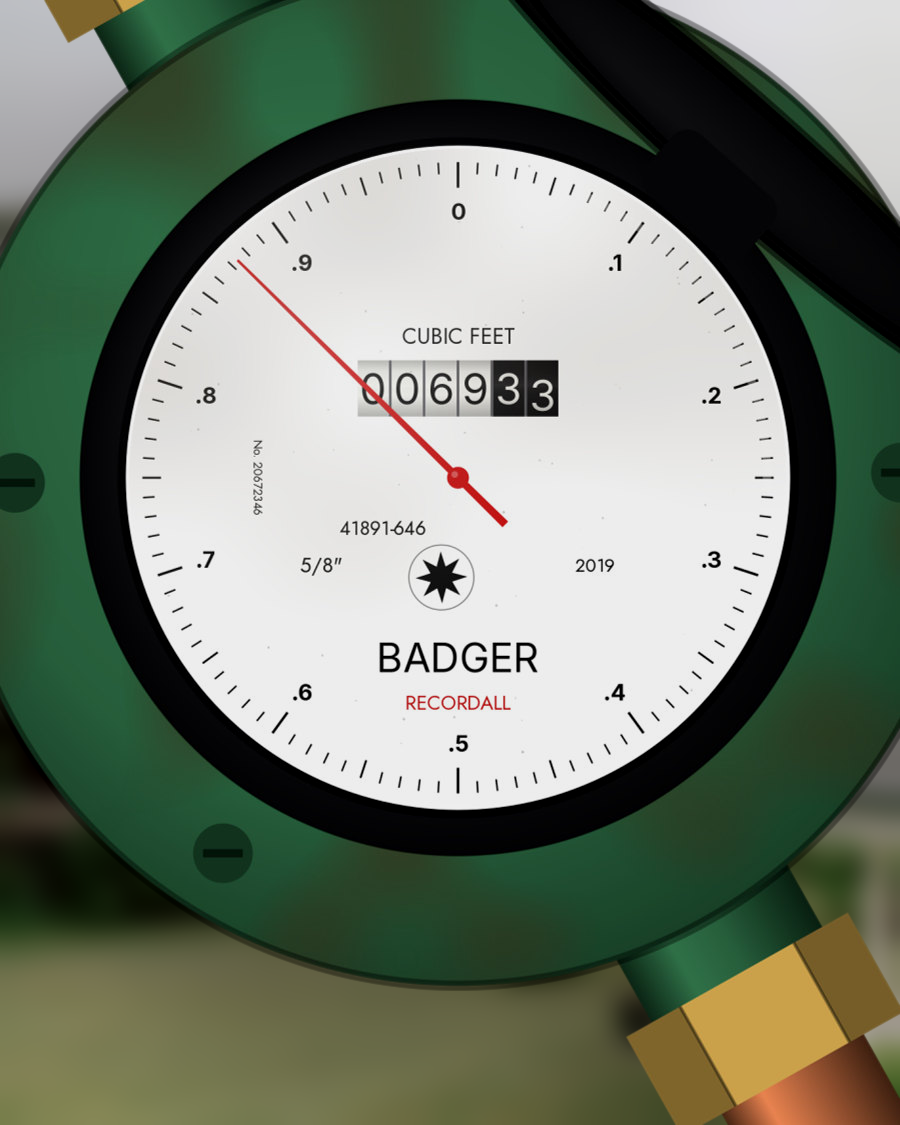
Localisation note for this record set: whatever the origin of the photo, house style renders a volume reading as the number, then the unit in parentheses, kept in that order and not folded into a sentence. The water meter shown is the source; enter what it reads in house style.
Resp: 6932.87 (ft³)
